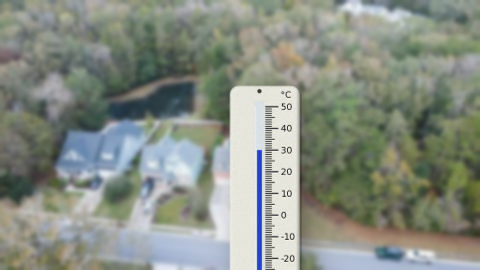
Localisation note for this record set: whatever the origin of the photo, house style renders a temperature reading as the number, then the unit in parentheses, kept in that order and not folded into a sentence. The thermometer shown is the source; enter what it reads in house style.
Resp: 30 (°C)
